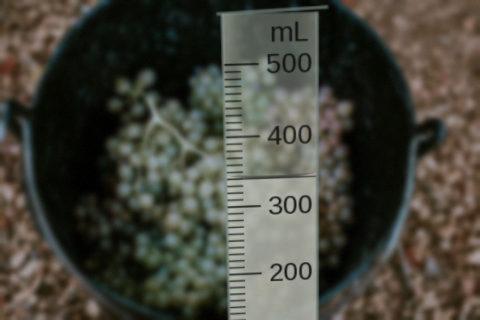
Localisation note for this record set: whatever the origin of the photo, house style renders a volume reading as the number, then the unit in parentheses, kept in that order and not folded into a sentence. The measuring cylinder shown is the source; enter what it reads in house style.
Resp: 340 (mL)
